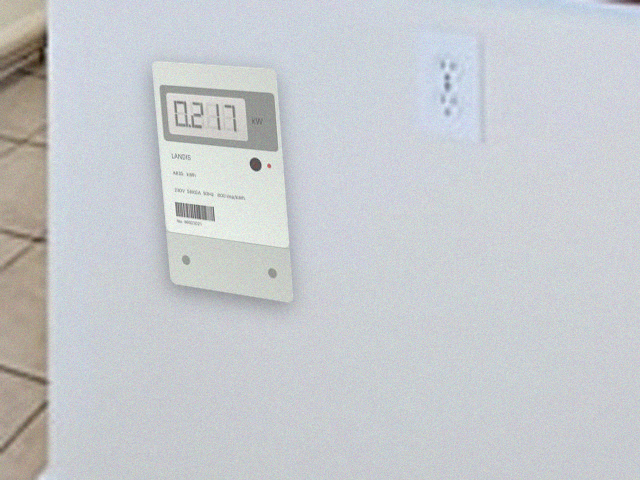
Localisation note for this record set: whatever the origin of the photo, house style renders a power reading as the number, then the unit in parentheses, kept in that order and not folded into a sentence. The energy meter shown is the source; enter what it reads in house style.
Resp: 0.217 (kW)
